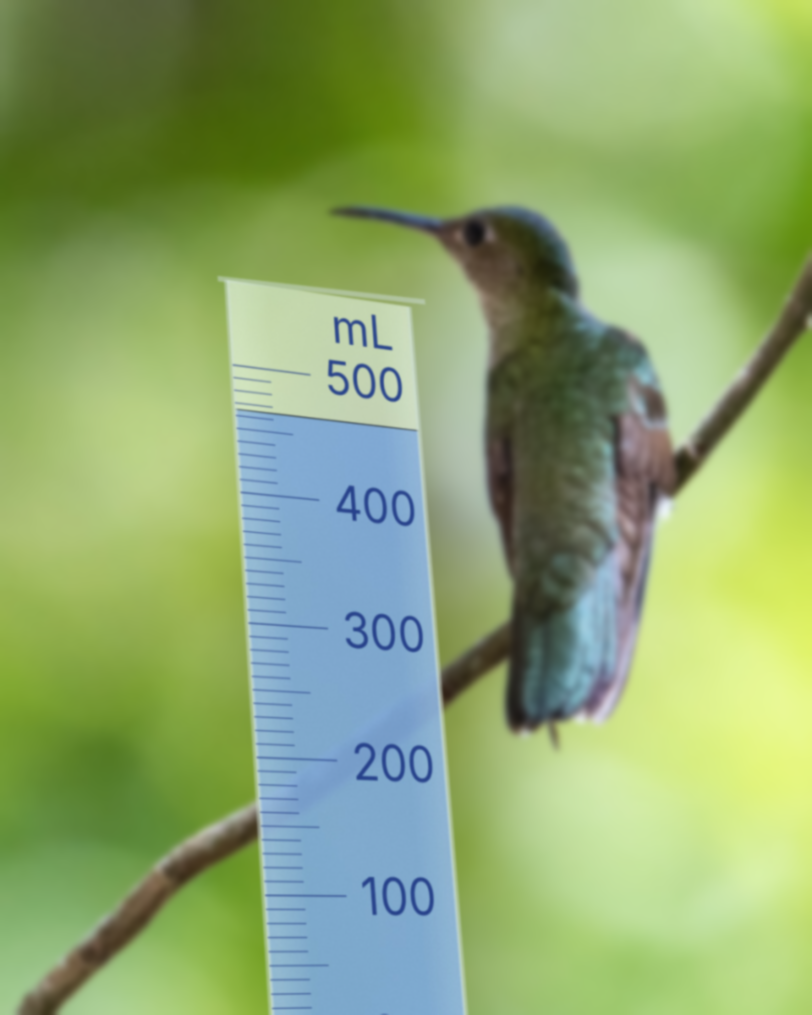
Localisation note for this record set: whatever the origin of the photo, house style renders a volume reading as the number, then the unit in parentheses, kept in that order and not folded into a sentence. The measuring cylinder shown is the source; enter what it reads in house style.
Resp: 465 (mL)
